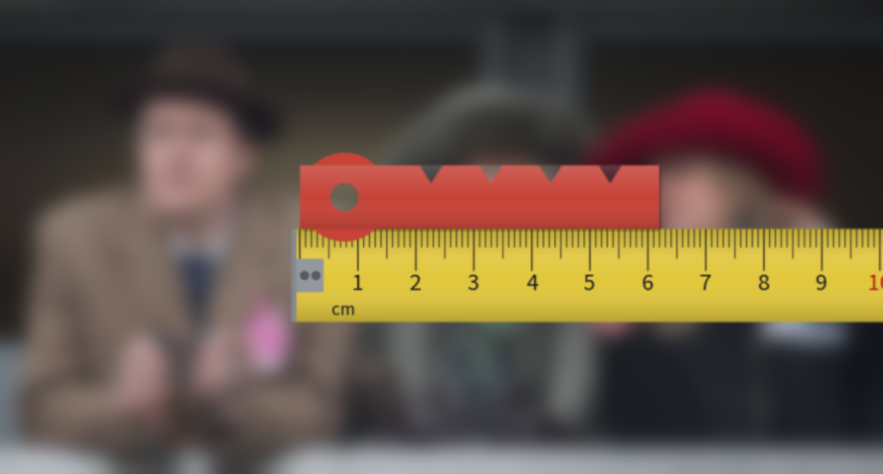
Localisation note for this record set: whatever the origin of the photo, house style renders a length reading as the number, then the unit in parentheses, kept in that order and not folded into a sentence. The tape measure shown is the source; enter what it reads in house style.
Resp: 6.2 (cm)
